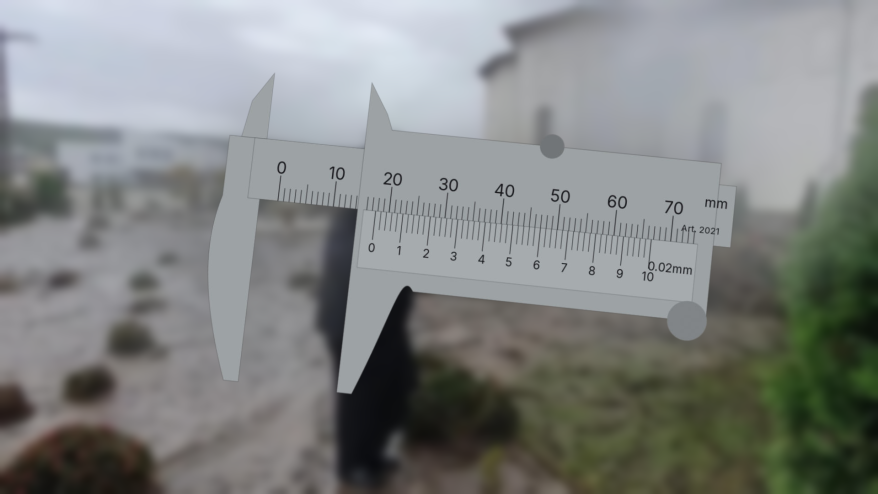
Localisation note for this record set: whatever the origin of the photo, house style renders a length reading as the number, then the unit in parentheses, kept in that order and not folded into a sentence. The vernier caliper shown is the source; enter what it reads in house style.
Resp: 17.6 (mm)
